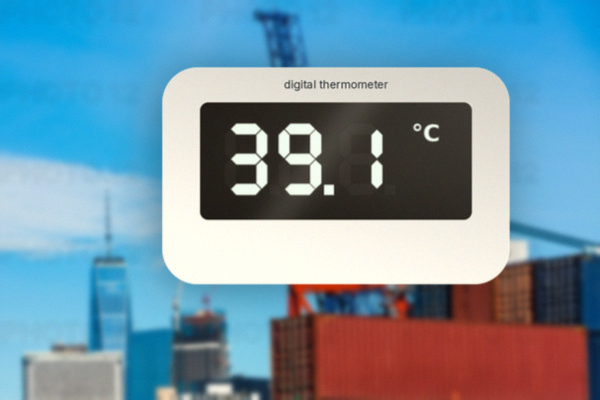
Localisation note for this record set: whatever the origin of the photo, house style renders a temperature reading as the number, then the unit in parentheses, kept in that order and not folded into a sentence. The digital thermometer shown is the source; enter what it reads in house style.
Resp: 39.1 (°C)
